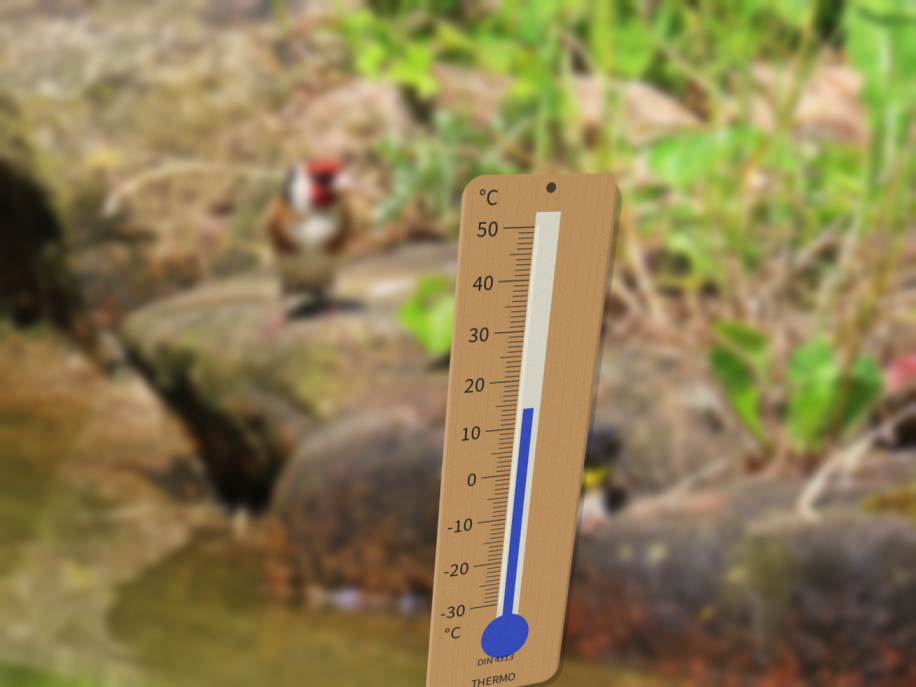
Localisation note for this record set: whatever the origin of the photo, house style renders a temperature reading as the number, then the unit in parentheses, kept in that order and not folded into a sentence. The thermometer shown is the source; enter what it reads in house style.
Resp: 14 (°C)
